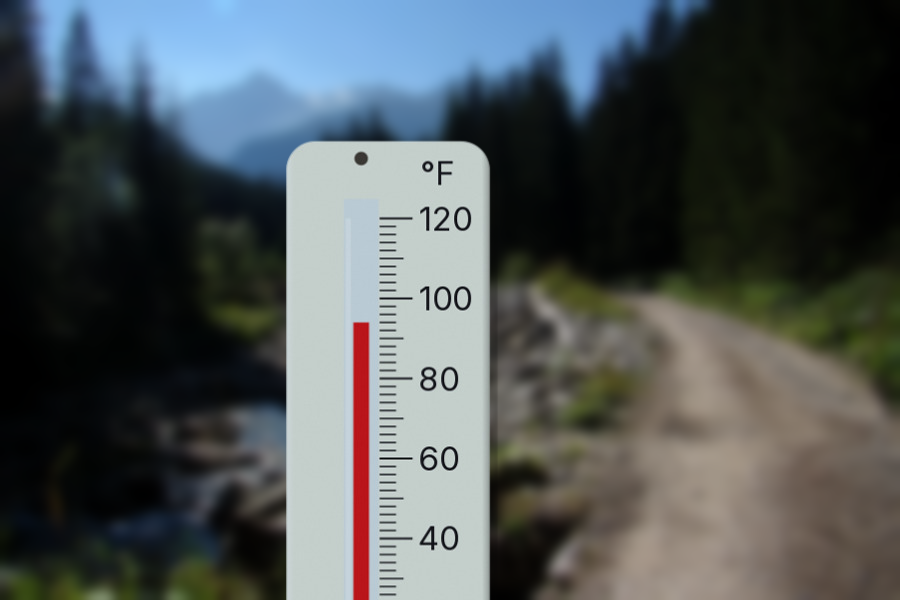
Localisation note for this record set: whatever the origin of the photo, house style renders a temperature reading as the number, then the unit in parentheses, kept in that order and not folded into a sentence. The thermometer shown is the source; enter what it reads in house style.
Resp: 94 (°F)
